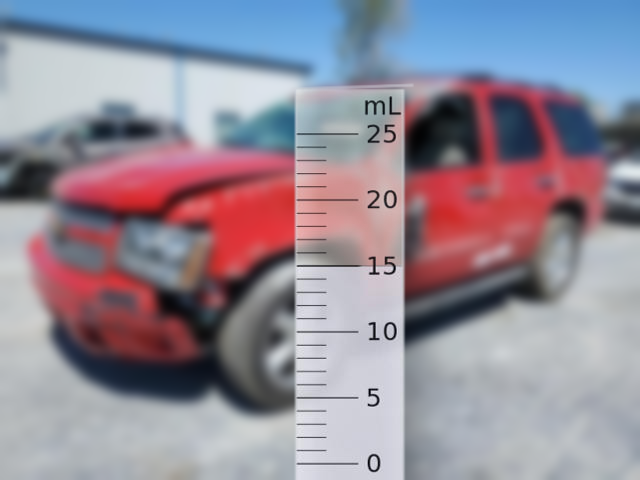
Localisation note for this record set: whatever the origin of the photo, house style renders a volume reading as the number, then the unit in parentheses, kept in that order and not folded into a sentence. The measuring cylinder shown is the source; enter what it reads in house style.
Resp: 15 (mL)
